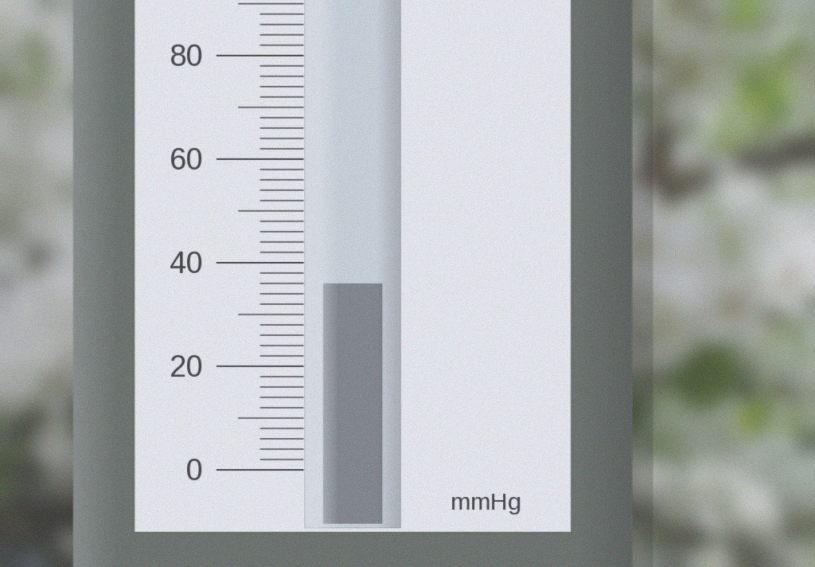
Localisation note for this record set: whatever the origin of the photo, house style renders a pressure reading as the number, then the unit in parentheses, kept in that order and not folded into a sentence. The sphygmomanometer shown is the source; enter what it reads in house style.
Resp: 36 (mmHg)
